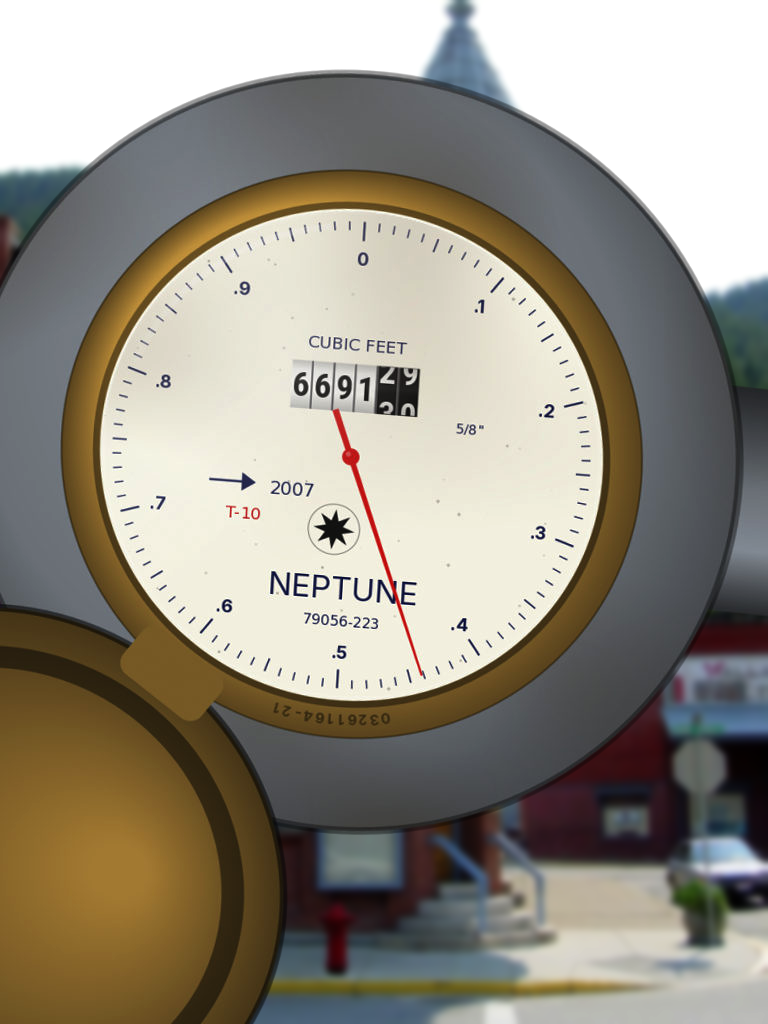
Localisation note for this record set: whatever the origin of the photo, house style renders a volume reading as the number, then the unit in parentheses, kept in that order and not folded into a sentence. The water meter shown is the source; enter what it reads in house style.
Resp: 669129.44 (ft³)
